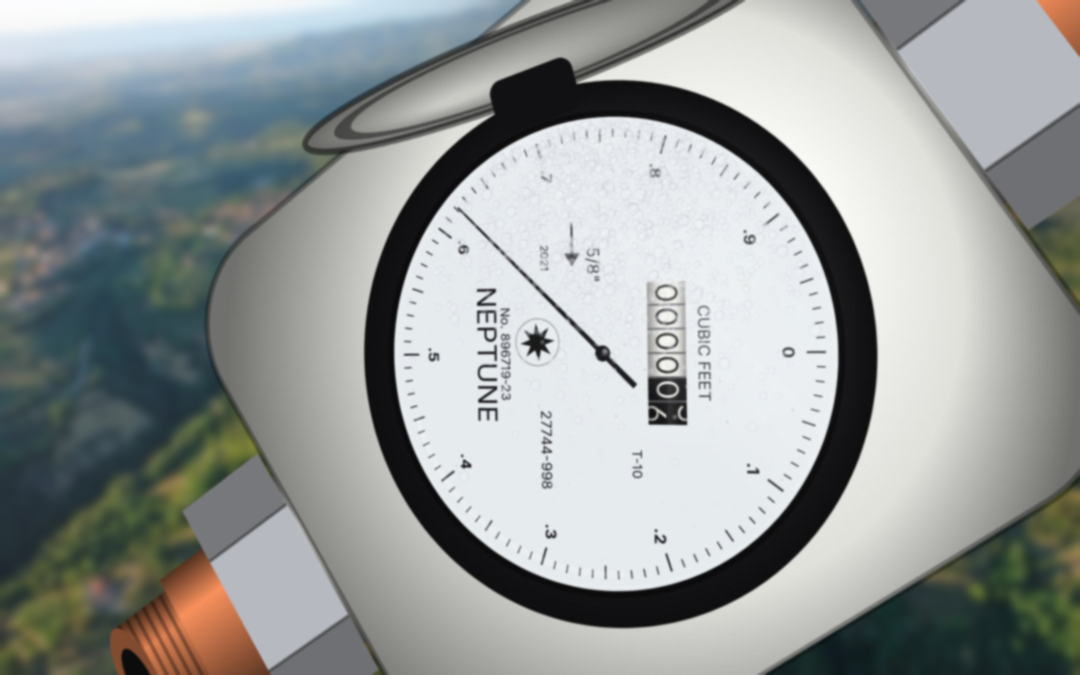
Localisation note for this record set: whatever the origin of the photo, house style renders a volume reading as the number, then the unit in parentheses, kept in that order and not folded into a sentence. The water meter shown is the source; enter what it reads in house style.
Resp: 5.62 (ft³)
